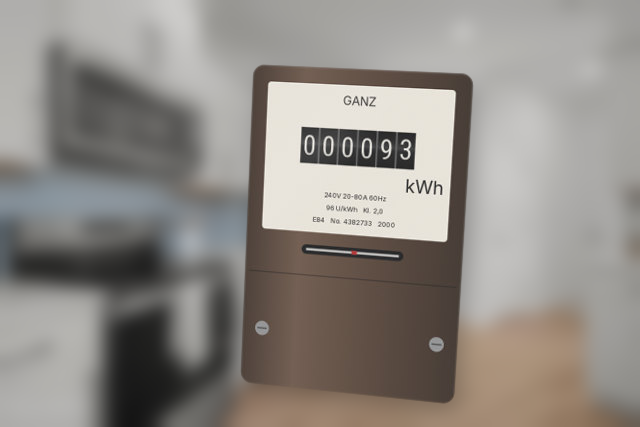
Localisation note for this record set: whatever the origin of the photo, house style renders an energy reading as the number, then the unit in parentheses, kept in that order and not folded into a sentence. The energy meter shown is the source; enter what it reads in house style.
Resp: 93 (kWh)
